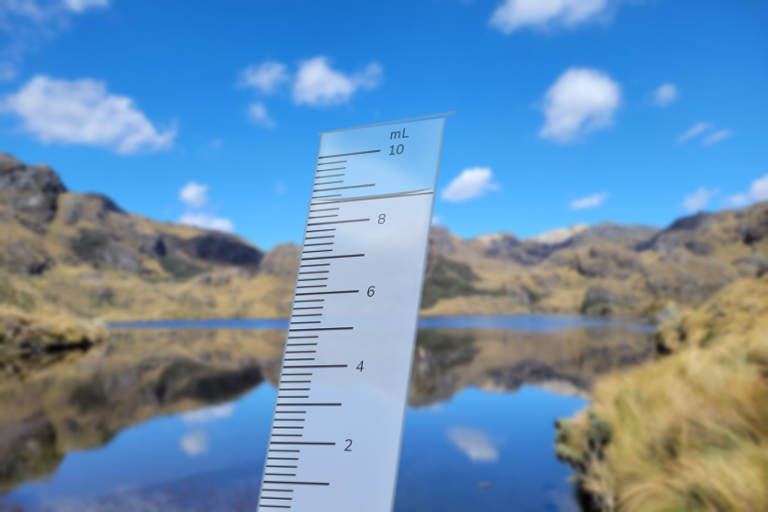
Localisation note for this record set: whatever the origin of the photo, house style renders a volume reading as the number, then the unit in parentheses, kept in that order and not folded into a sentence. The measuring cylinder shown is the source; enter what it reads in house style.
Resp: 8.6 (mL)
